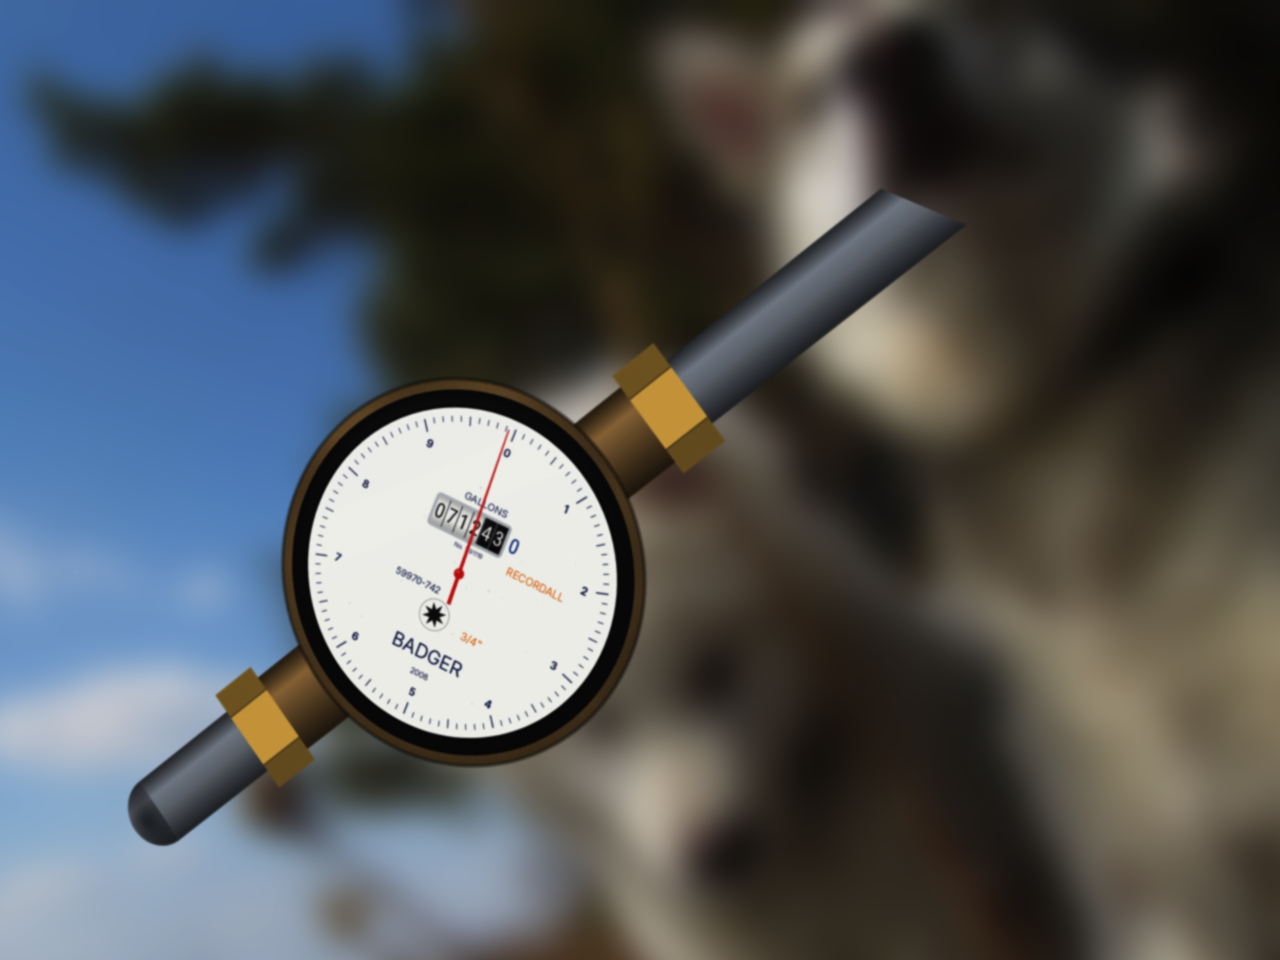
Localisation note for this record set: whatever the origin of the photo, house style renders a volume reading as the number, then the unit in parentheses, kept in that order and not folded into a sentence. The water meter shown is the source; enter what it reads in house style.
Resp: 712429.9 (gal)
